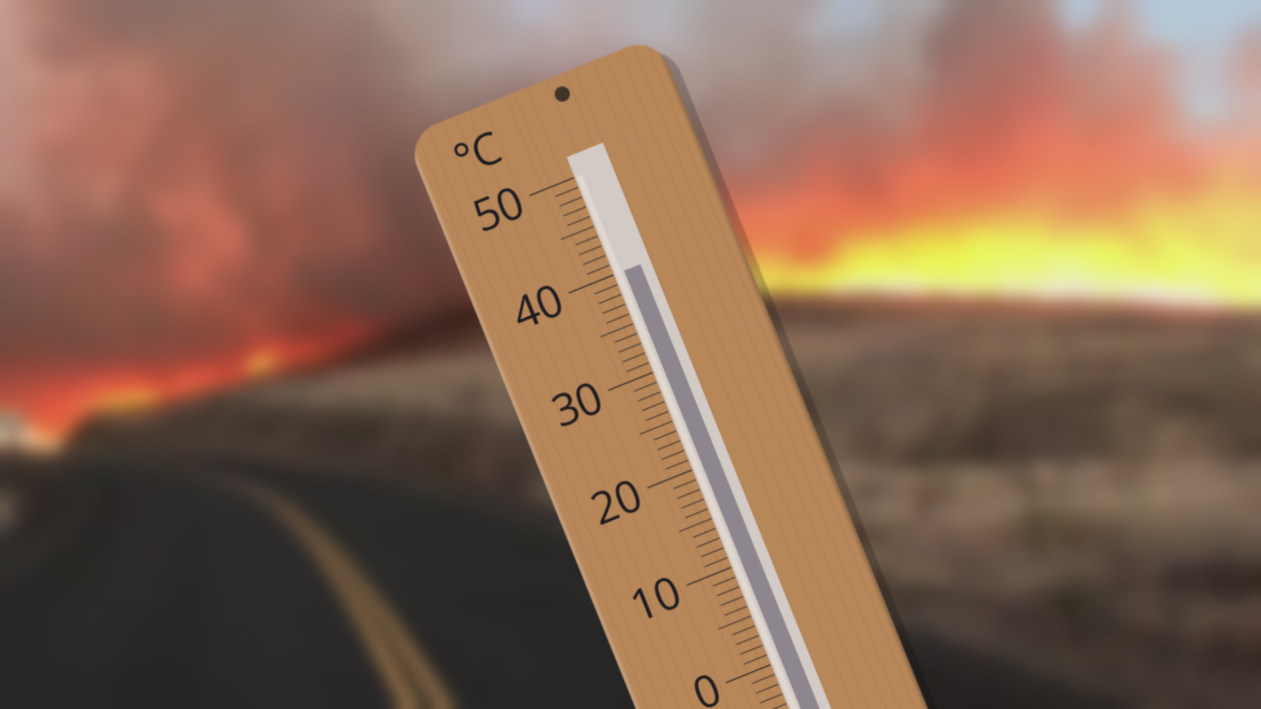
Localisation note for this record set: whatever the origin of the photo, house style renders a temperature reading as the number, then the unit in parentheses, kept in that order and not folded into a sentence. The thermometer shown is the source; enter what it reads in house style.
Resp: 40 (°C)
